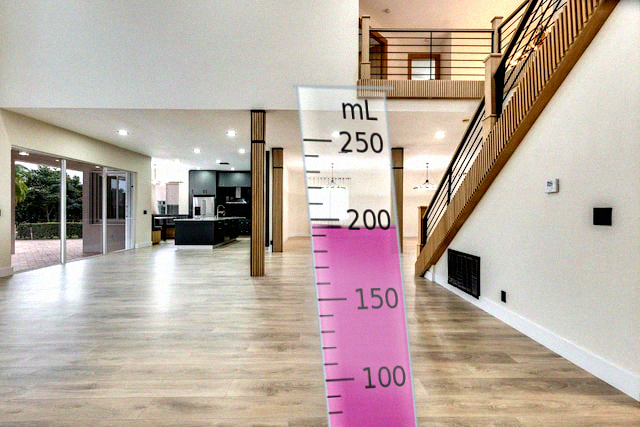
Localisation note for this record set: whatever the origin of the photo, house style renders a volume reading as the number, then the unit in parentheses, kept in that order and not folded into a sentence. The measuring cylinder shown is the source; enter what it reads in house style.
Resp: 195 (mL)
